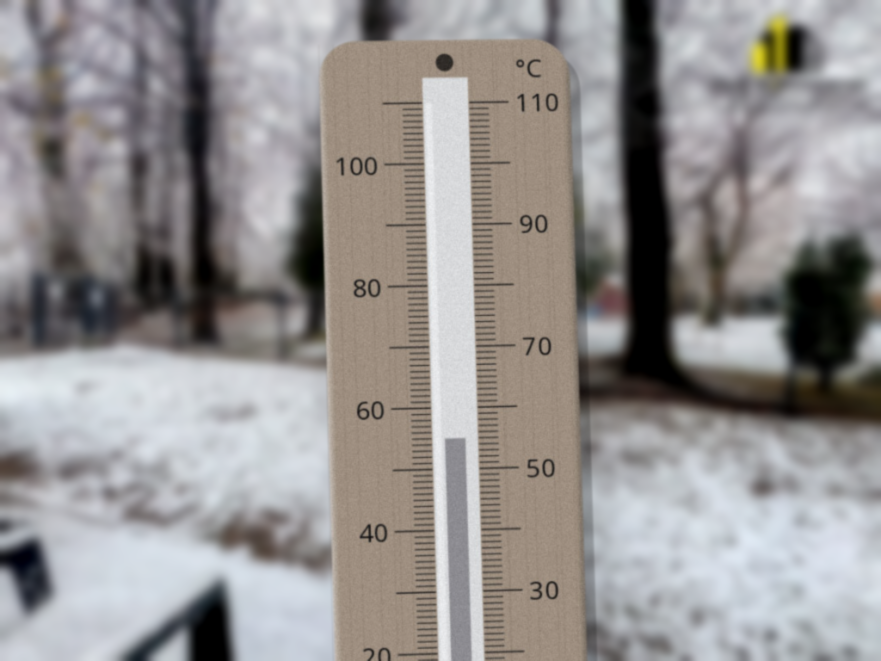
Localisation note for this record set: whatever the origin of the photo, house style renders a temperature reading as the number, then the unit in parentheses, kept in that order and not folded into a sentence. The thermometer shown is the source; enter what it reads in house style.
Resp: 55 (°C)
